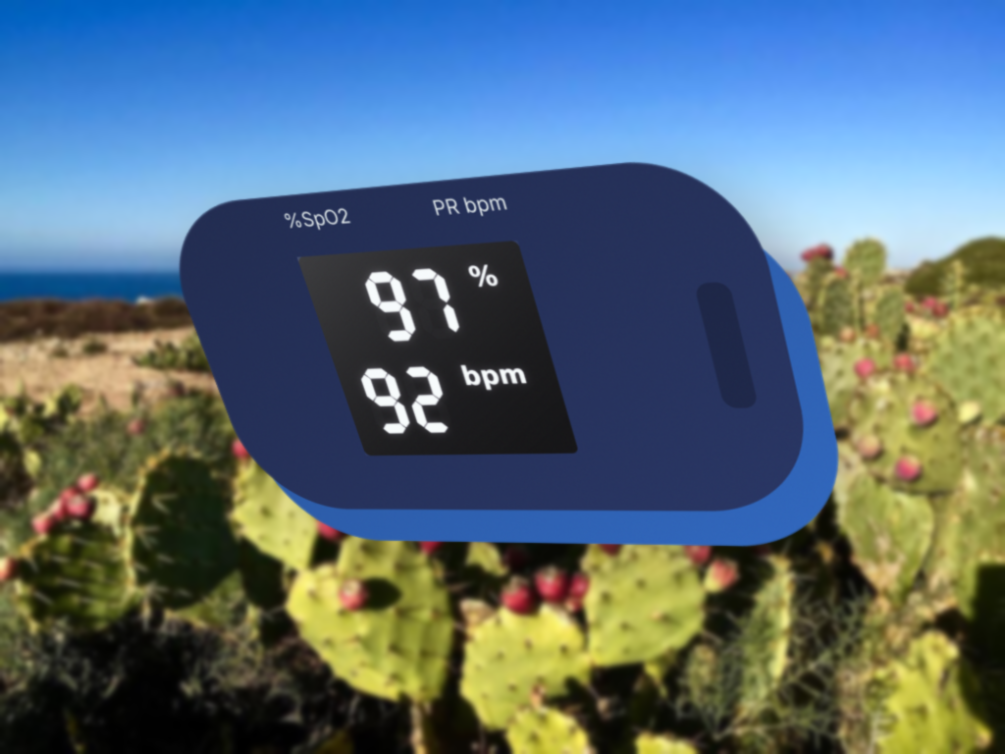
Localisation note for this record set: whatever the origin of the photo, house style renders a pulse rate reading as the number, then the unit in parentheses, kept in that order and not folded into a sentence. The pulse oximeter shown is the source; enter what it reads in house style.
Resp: 92 (bpm)
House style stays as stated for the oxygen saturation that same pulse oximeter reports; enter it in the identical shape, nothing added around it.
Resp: 97 (%)
